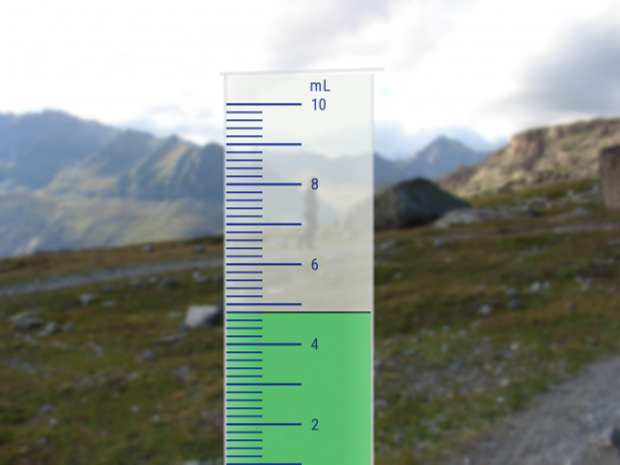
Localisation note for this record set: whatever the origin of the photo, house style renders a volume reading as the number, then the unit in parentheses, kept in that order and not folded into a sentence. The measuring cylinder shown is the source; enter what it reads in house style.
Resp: 4.8 (mL)
